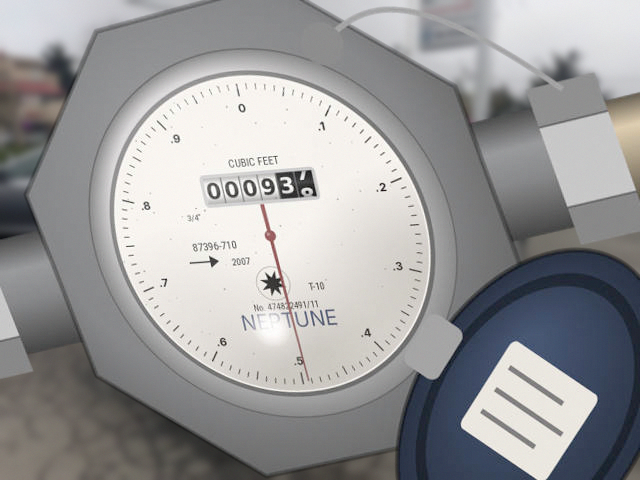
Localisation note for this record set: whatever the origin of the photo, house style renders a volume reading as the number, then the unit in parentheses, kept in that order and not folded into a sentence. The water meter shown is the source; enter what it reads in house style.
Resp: 937.49 (ft³)
